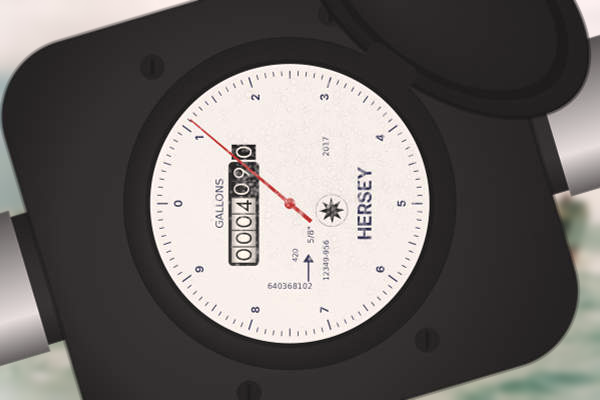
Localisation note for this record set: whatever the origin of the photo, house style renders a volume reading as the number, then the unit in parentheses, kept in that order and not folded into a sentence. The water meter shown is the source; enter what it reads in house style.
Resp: 4091.1 (gal)
